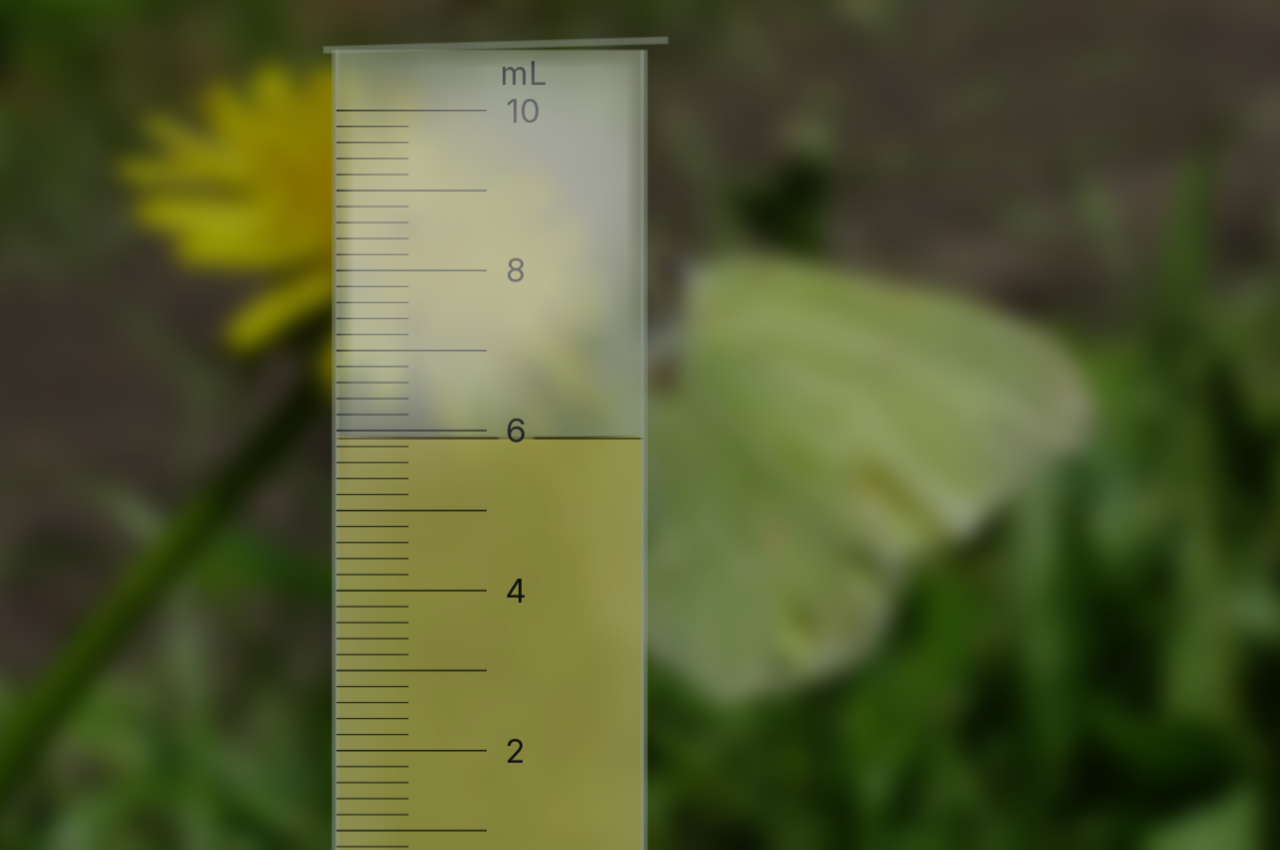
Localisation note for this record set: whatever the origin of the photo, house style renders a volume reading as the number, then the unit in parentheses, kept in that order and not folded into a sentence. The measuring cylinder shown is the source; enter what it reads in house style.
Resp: 5.9 (mL)
